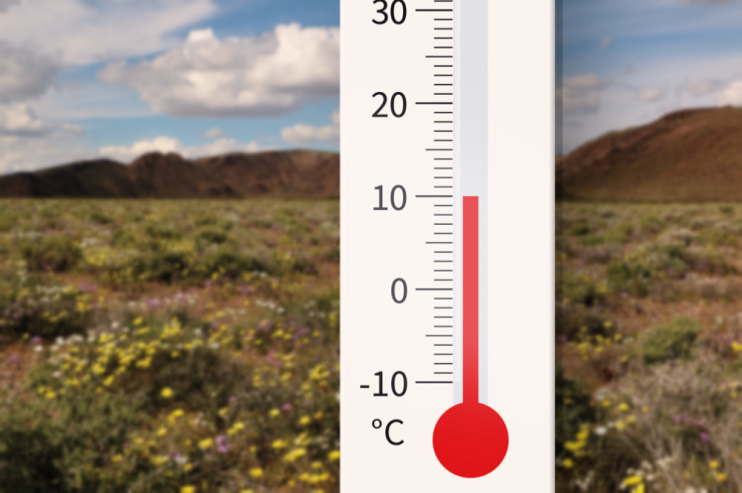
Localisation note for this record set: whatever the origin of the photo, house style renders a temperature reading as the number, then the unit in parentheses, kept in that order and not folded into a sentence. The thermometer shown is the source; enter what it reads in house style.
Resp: 10 (°C)
